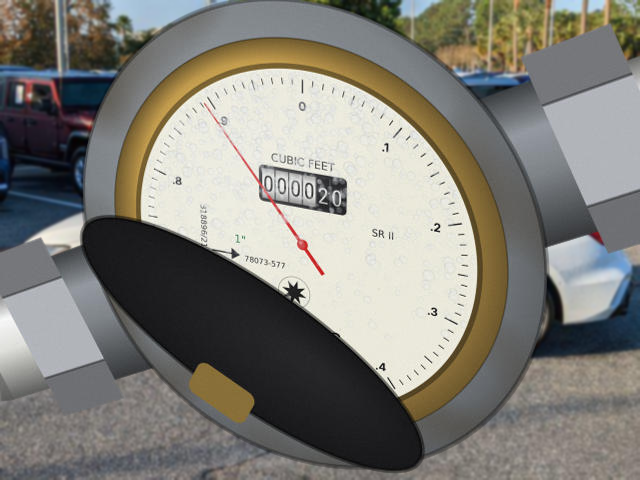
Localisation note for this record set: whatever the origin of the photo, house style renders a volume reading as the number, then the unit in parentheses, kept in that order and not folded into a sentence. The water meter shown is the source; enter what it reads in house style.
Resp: 19.89 (ft³)
